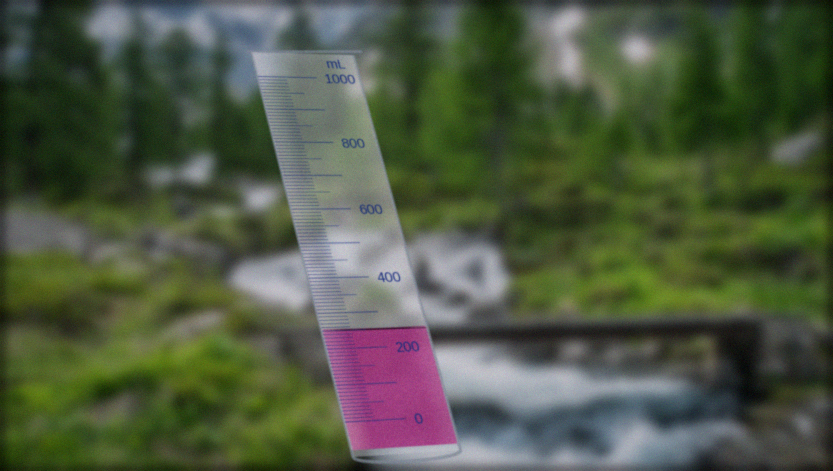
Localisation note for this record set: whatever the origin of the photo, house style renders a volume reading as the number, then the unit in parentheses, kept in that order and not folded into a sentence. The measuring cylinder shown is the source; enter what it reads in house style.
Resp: 250 (mL)
